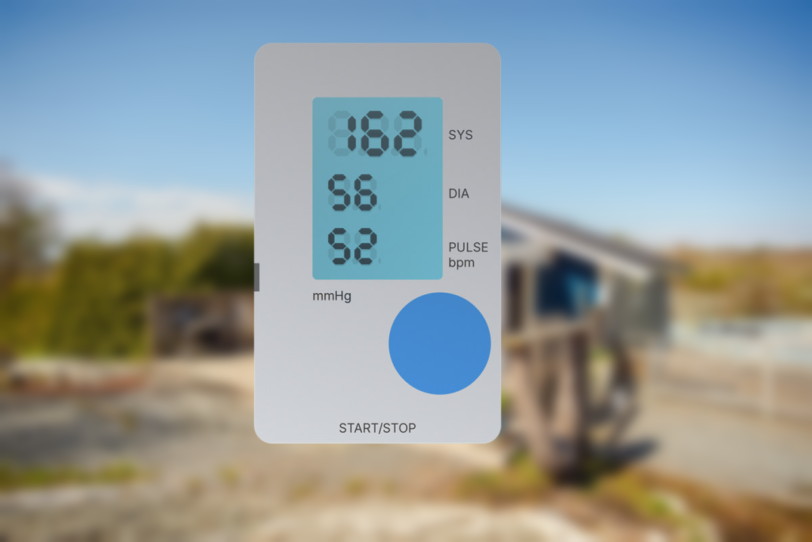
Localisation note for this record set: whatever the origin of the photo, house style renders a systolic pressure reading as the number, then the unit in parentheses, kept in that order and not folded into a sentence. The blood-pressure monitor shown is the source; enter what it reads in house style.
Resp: 162 (mmHg)
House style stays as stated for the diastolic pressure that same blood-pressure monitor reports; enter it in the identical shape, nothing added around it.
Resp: 56 (mmHg)
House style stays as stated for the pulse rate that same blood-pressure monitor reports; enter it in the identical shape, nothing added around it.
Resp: 52 (bpm)
